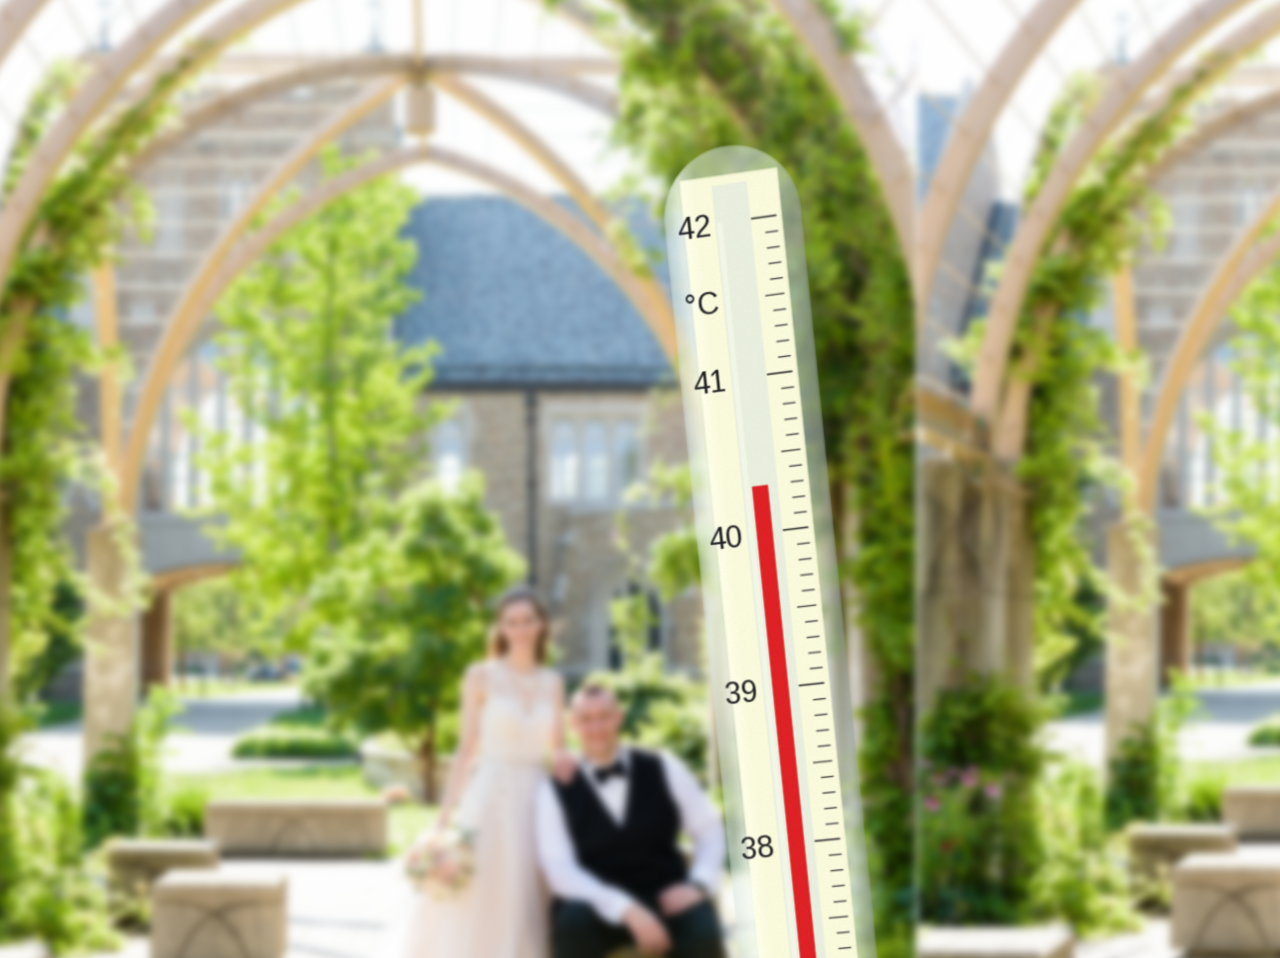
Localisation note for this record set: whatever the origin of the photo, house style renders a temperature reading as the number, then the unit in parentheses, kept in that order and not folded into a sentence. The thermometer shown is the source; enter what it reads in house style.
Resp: 40.3 (°C)
